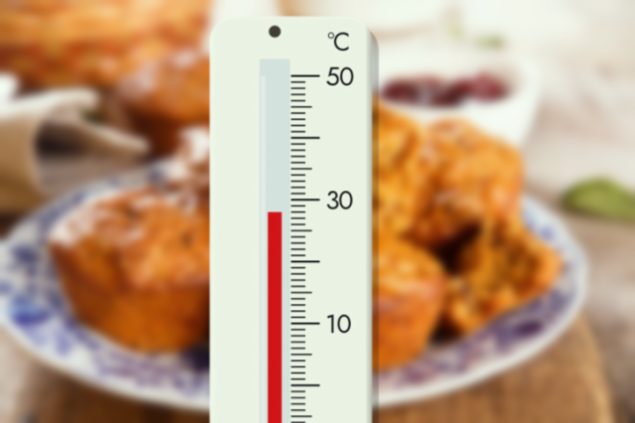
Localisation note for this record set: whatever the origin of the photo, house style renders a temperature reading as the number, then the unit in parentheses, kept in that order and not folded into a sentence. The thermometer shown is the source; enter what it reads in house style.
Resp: 28 (°C)
